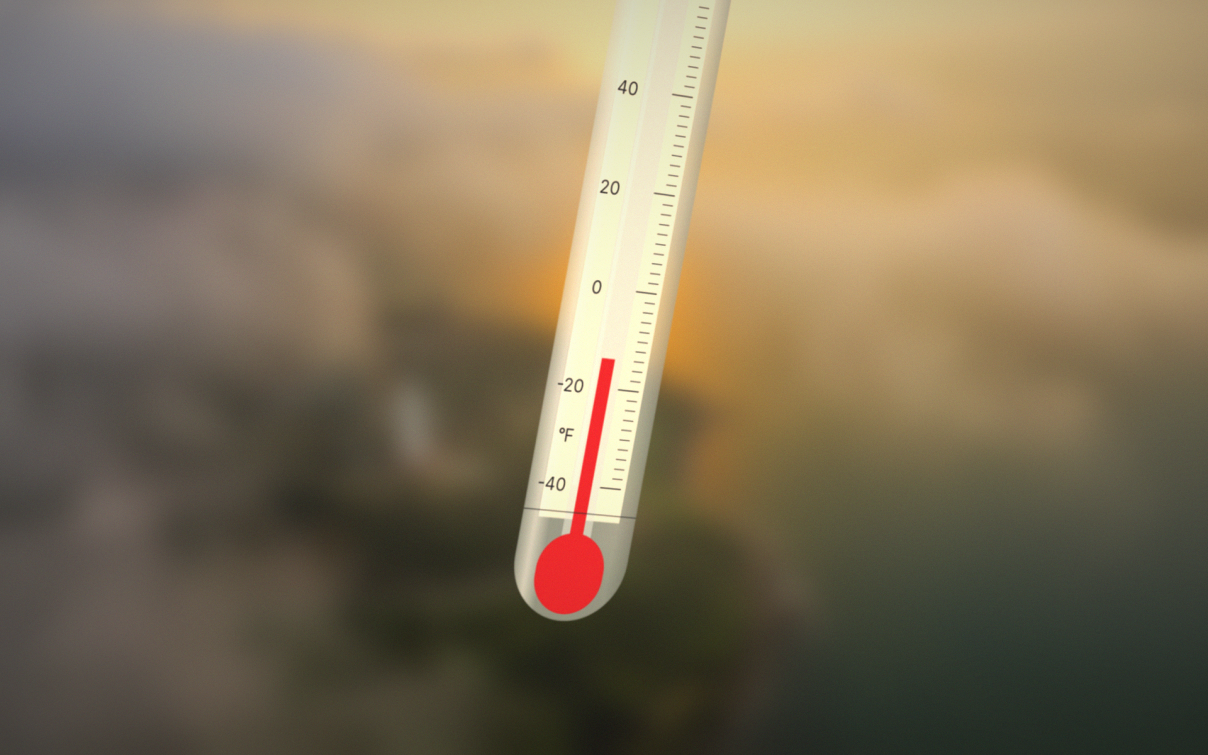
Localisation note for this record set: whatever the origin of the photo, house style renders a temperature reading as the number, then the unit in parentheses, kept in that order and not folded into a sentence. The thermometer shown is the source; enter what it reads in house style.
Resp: -14 (°F)
